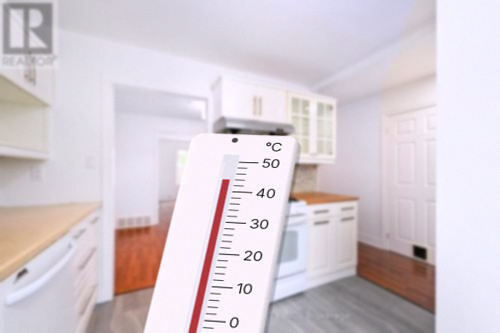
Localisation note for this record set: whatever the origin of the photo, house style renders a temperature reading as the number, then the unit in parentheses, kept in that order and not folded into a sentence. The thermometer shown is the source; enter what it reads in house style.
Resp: 44 (°C)
